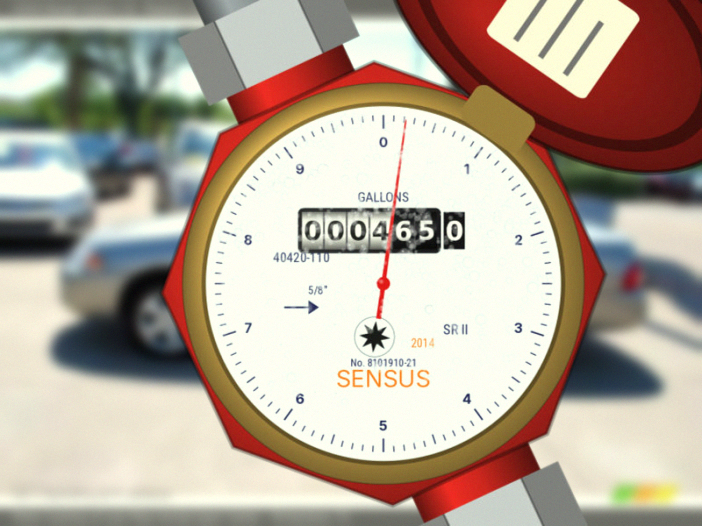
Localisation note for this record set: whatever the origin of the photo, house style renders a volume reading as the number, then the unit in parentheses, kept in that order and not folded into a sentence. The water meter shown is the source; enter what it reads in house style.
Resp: 4650.2 (gal)
